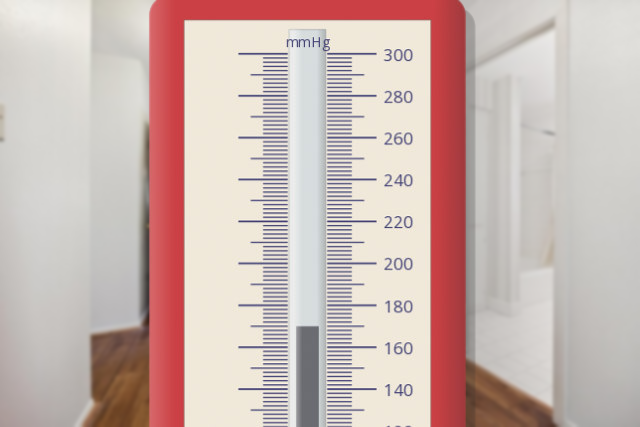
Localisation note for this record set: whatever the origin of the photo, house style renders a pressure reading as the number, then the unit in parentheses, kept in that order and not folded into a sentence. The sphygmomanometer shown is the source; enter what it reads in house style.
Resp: 170 (mmHg)
